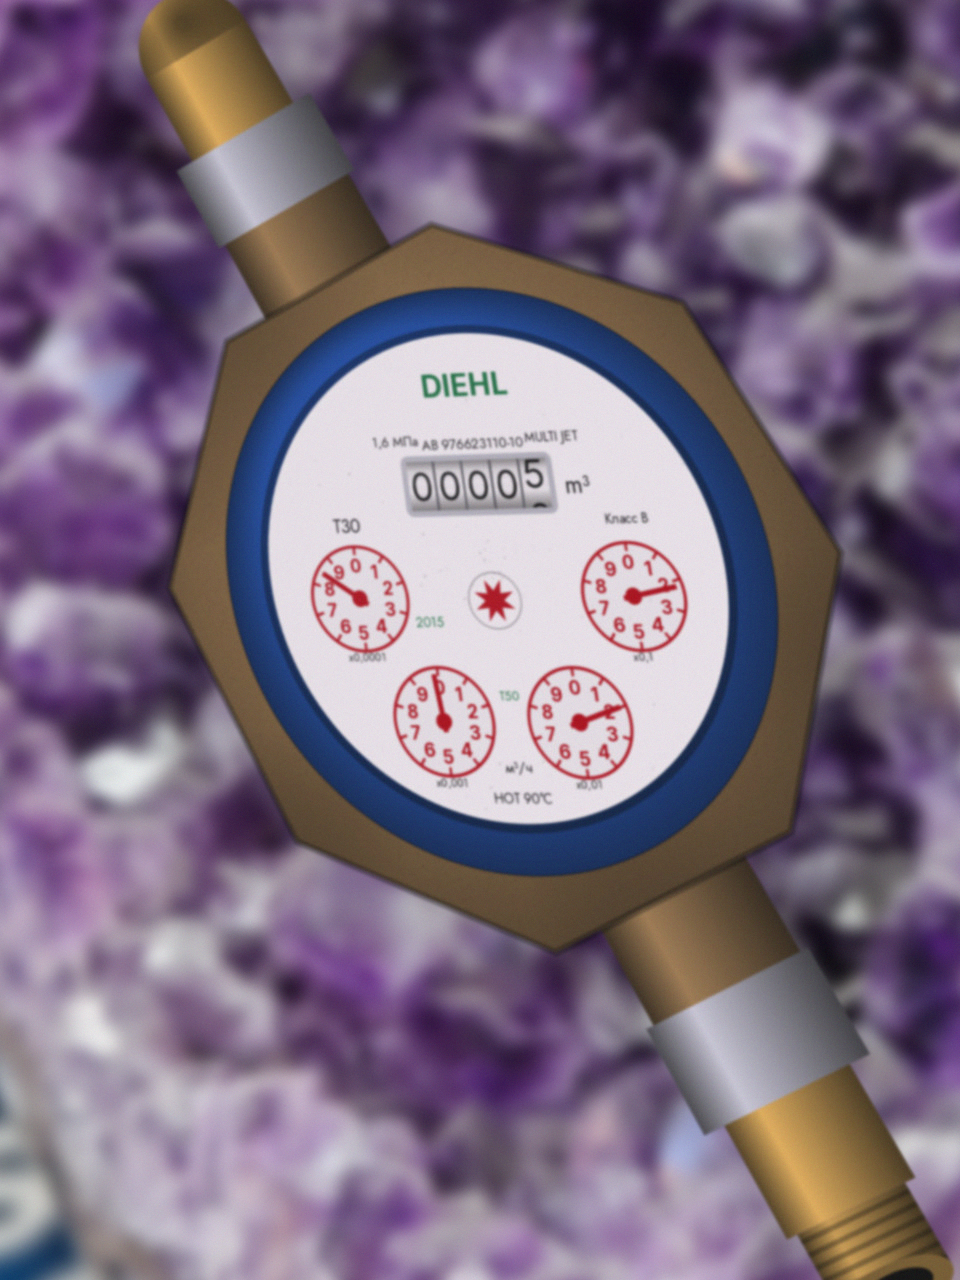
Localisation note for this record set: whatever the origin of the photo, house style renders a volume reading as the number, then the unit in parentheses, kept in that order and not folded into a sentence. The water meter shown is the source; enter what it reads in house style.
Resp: 5.2198 (m³)
